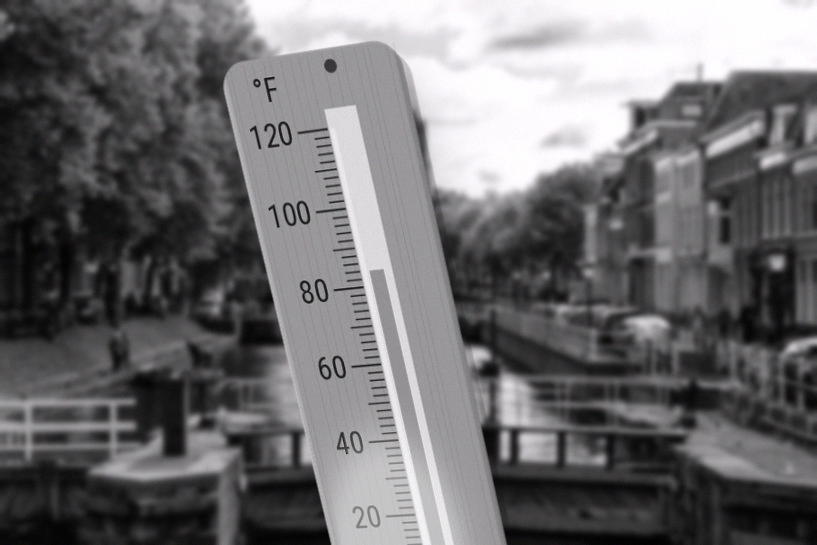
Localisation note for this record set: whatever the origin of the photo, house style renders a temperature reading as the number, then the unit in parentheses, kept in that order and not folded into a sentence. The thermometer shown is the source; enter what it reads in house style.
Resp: 84 (°F)
